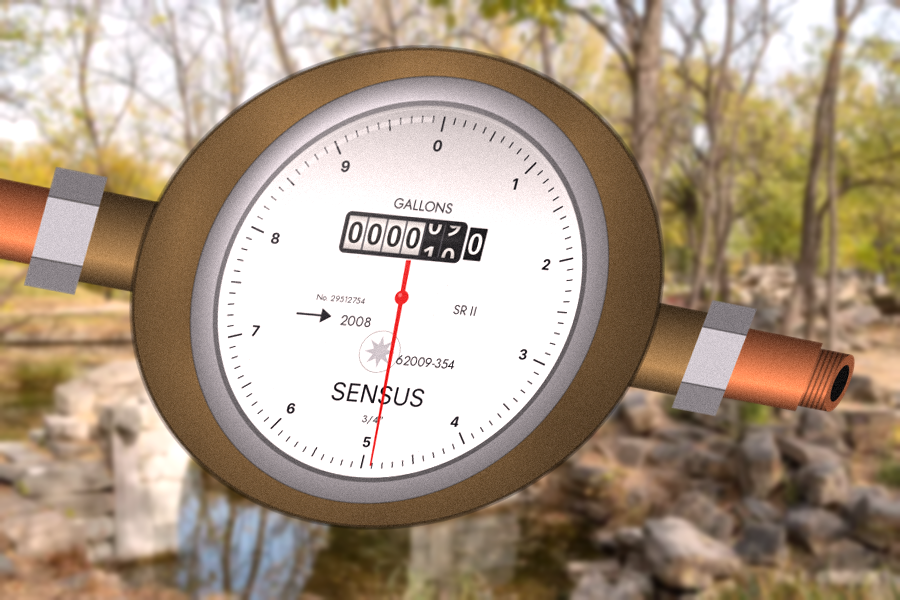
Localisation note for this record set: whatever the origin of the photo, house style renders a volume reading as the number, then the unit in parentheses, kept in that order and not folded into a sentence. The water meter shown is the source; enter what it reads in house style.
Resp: 94.9 (gal)
